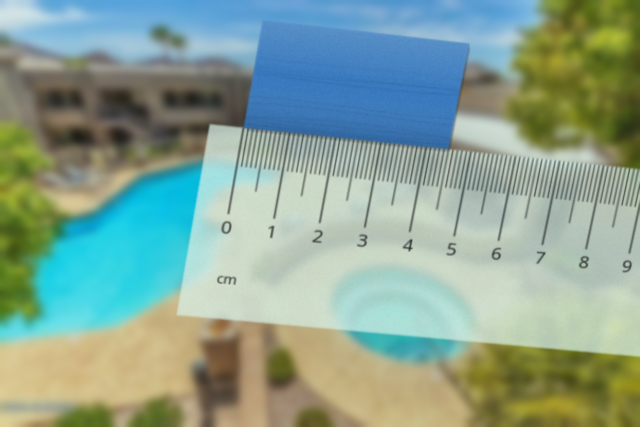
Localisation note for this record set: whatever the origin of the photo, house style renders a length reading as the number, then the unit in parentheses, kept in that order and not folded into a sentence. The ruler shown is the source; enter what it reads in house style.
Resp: 4.5 (cm)
